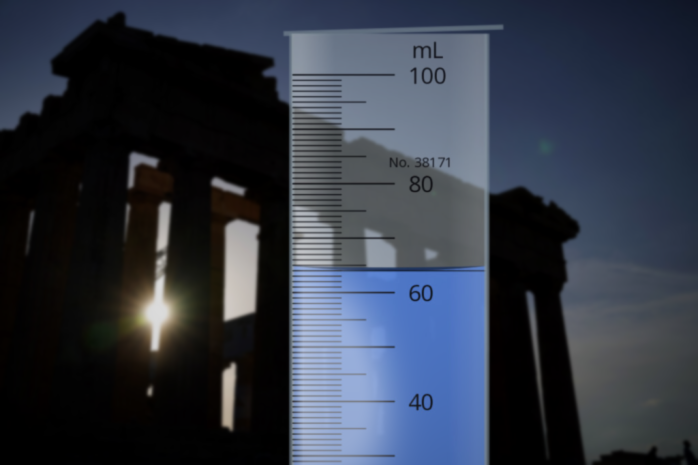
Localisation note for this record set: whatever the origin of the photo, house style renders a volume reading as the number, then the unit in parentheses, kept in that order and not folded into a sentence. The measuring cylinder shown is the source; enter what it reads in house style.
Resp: 64 (mL)
